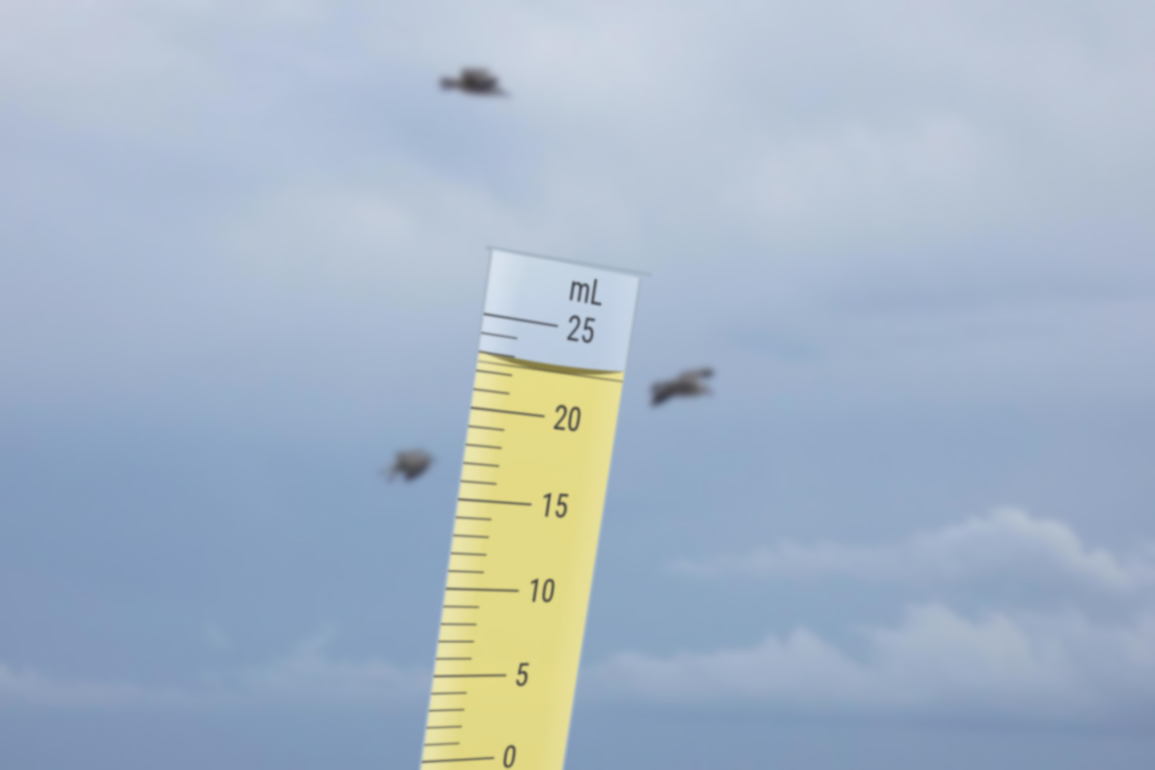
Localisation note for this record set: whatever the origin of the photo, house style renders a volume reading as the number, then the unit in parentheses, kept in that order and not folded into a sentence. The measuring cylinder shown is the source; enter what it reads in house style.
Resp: 22.5 (mL)
